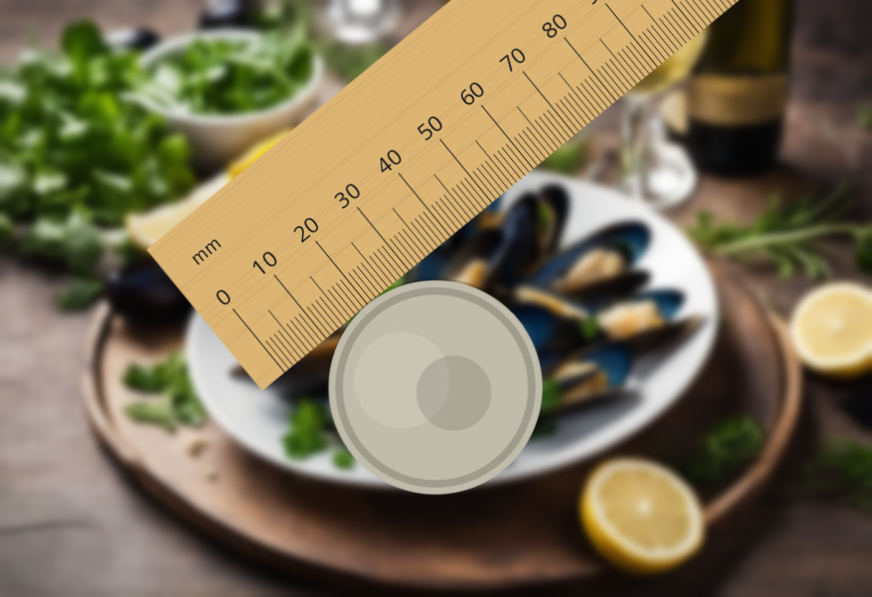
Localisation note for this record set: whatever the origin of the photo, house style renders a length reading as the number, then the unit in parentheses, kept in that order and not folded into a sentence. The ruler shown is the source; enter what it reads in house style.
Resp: 40 (mm)
